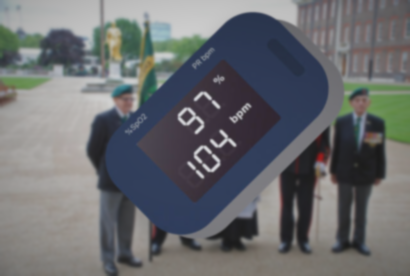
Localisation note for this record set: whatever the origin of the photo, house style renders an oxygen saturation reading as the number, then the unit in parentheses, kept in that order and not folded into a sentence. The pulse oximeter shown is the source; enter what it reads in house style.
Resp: 97 (%)
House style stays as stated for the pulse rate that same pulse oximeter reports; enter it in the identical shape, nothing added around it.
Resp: 104 (bpm)
